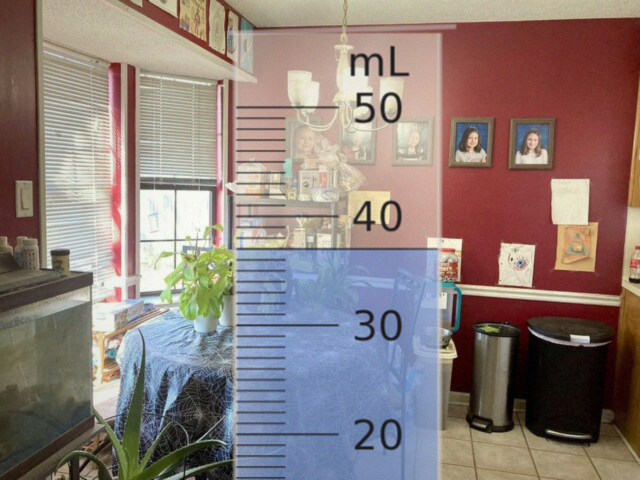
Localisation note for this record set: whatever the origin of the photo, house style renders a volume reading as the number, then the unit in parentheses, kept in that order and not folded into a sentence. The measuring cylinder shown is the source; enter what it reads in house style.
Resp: 37 (mL)
